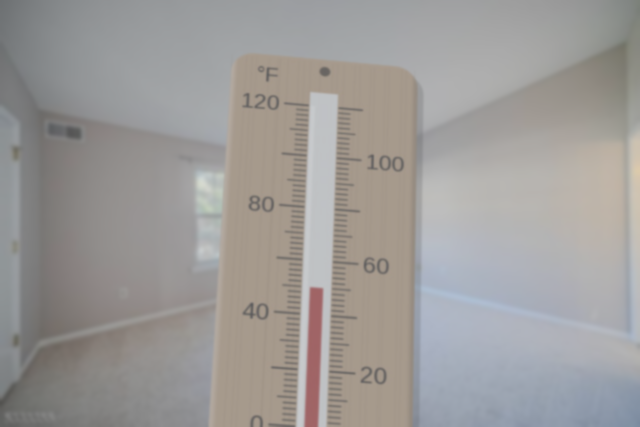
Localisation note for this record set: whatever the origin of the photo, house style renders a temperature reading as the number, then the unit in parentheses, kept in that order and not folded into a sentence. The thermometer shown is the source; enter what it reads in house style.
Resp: 50 (°F)
